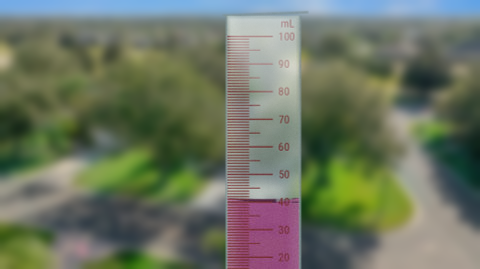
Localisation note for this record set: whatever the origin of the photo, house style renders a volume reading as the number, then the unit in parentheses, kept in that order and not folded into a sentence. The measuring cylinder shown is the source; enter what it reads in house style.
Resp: 40 (mL)
